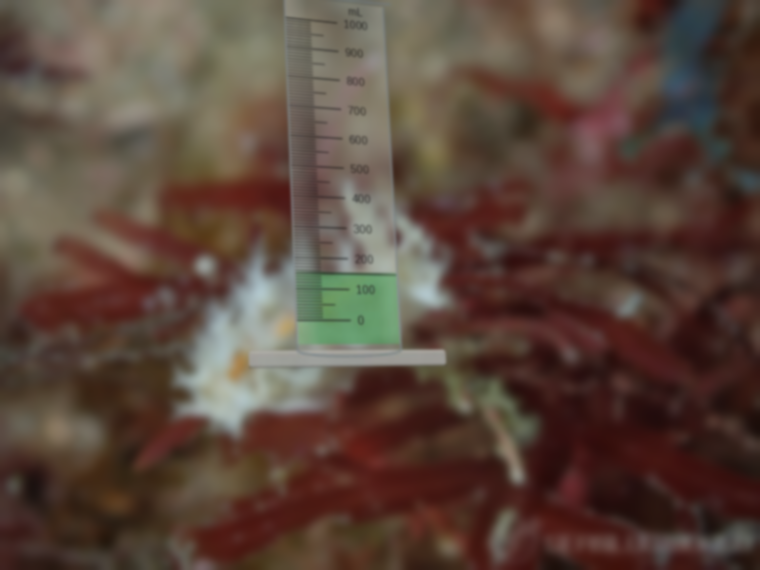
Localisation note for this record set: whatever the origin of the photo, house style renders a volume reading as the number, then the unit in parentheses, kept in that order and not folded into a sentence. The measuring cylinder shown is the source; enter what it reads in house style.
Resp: 150 (mL)
